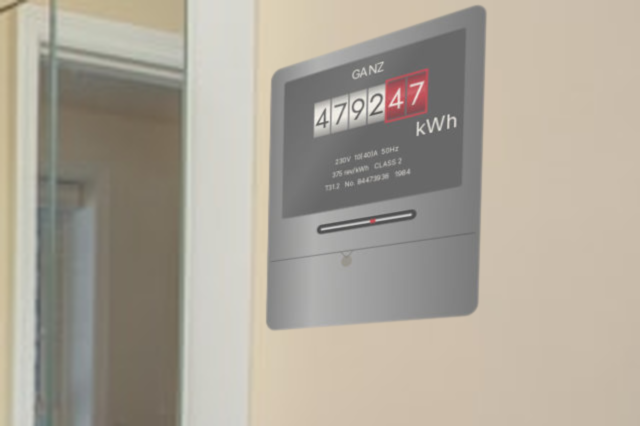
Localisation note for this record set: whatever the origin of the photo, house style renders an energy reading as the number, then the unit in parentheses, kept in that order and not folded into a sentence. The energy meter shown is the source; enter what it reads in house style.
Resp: 4792.47 (kWh)
